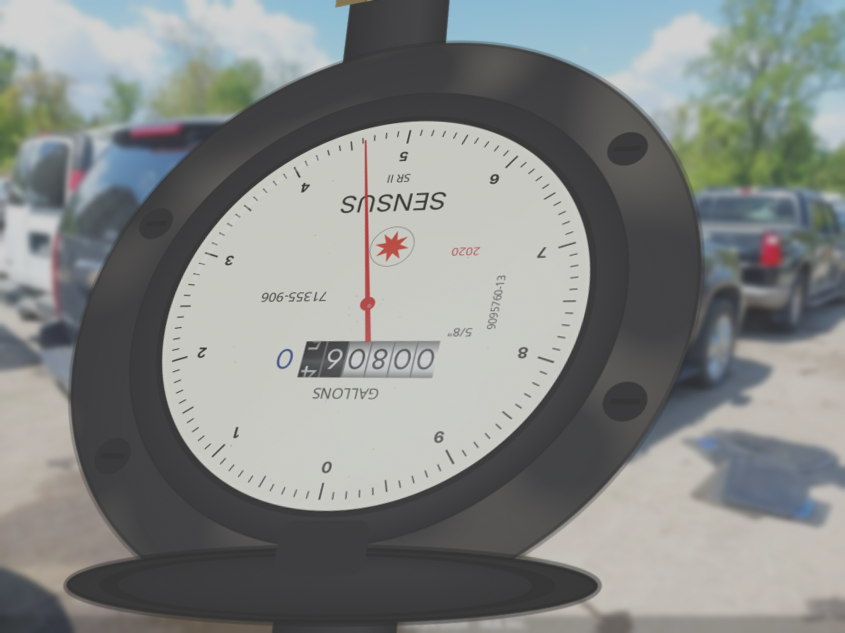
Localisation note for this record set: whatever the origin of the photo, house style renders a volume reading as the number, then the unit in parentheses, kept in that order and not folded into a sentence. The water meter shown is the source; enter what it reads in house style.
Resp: 80644.6 (gal)
